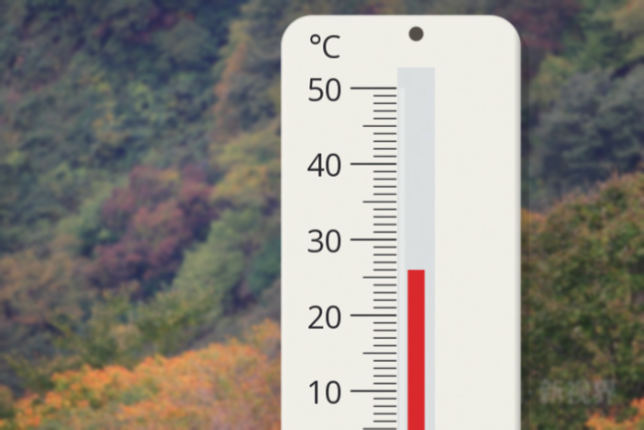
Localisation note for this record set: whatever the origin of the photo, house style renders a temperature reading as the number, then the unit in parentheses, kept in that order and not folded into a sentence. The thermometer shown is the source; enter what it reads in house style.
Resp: 26 (°C)
